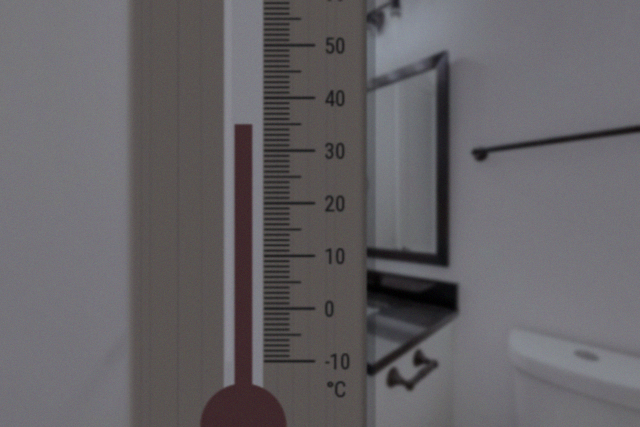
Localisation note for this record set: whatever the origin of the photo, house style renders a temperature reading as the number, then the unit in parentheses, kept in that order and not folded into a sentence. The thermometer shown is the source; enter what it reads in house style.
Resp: 35 (°C)
